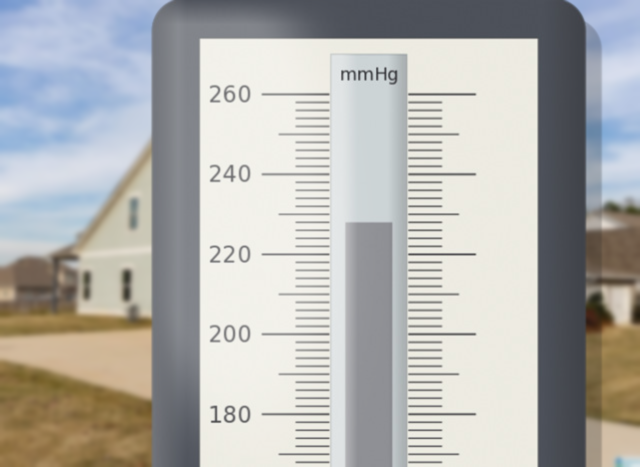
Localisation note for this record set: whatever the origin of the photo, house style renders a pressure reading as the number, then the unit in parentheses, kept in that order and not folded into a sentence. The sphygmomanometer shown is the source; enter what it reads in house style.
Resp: 228 (mmHg)
